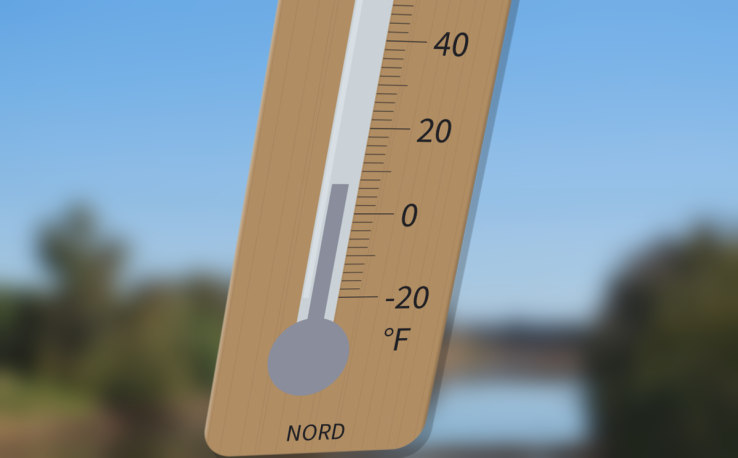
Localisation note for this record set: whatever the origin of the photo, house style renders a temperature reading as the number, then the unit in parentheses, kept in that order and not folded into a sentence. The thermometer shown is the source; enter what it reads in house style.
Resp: 7 (°F)
